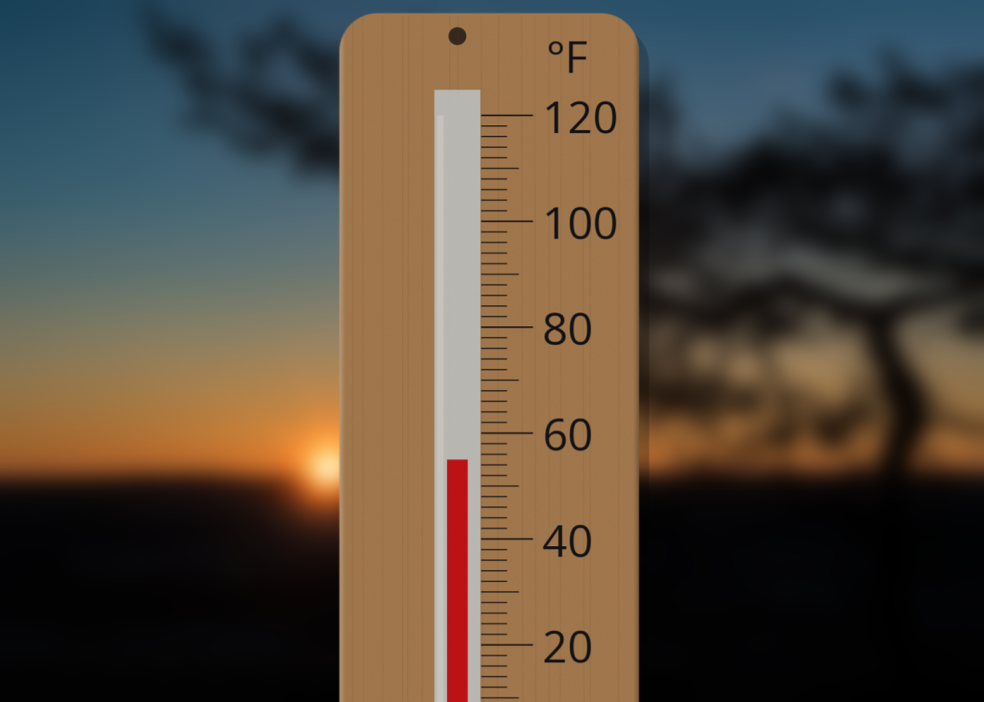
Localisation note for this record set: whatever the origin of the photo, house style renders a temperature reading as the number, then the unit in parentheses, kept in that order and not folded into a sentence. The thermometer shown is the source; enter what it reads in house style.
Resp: 55 (°F)
